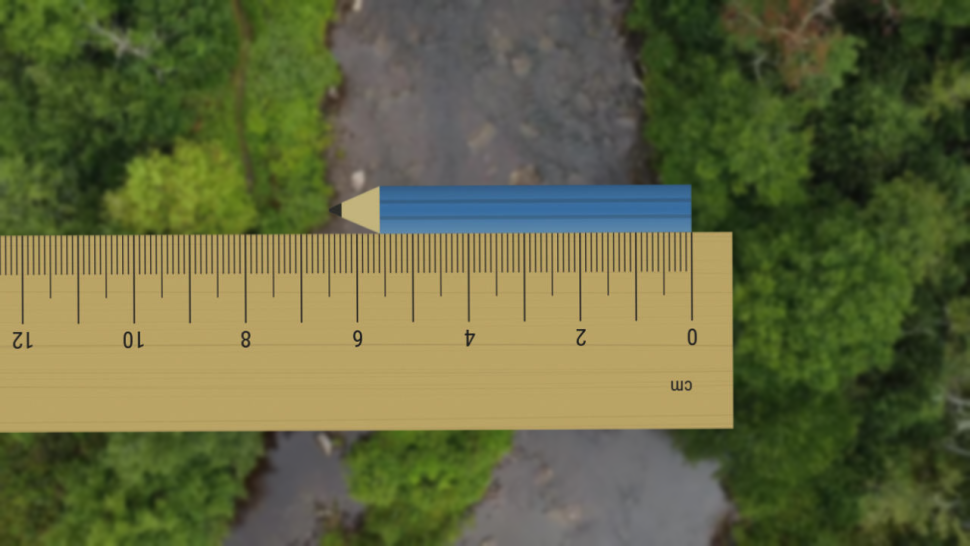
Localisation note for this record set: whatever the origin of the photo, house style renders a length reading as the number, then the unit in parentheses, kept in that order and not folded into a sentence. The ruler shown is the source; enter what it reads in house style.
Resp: 6.5 (cm)
